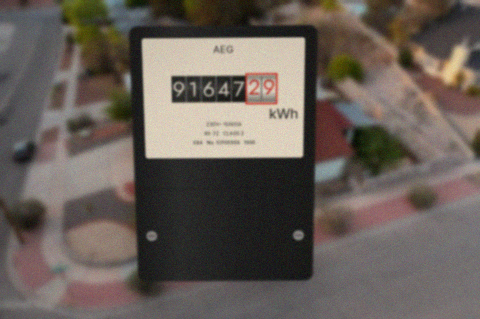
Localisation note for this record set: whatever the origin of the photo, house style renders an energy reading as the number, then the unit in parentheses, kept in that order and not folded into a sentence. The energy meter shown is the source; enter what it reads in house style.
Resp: 91647.29 (kWh)
